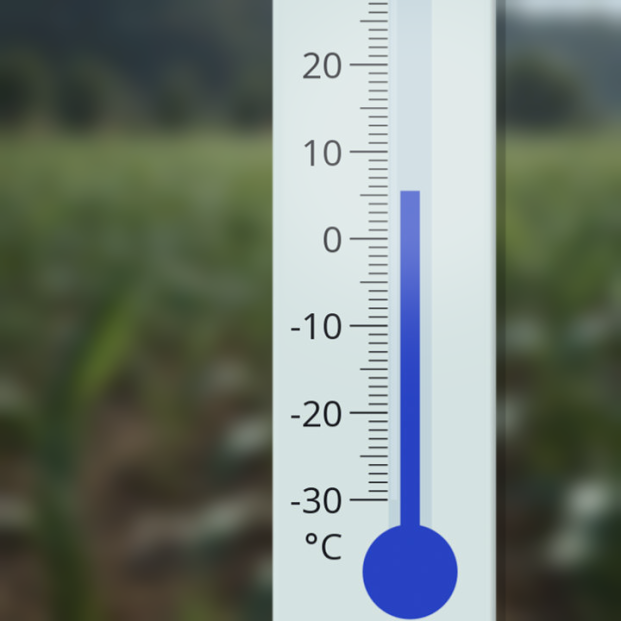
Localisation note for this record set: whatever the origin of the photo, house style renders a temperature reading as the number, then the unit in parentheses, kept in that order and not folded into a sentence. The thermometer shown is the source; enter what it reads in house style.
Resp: 5.5 (°C)
